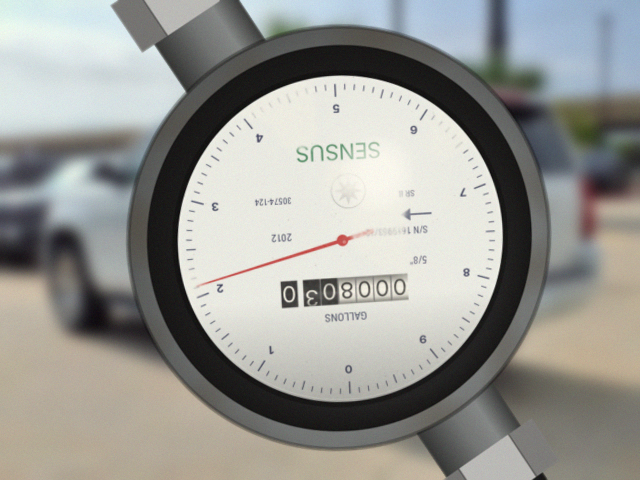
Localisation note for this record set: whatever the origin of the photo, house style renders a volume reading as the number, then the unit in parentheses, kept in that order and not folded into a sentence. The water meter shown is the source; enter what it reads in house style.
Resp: 8032.1 (gal)
